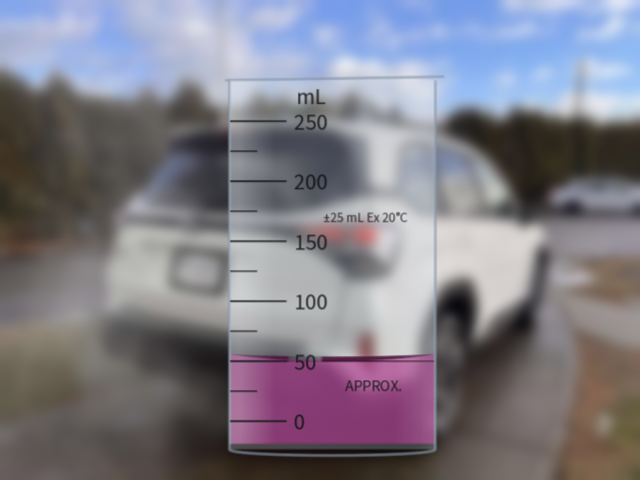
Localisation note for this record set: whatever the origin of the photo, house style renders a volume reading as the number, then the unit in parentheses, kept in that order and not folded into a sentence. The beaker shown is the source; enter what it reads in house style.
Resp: 50 (mL)
